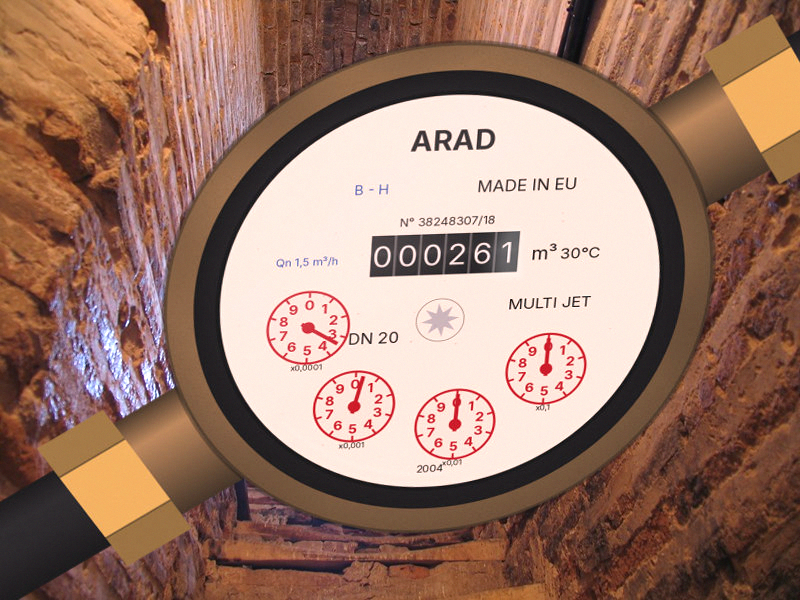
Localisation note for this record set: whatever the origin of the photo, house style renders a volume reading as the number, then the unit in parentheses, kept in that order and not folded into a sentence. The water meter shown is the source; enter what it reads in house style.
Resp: 261.0003 (m³)
